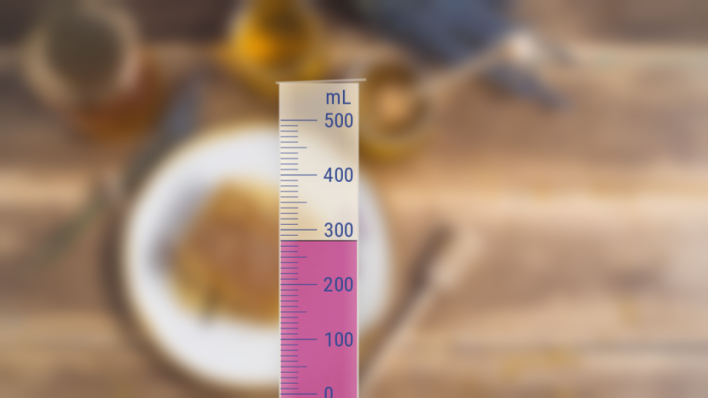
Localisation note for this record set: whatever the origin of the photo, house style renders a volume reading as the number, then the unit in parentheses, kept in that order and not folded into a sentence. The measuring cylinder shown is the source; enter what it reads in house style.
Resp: 280 (mL)
